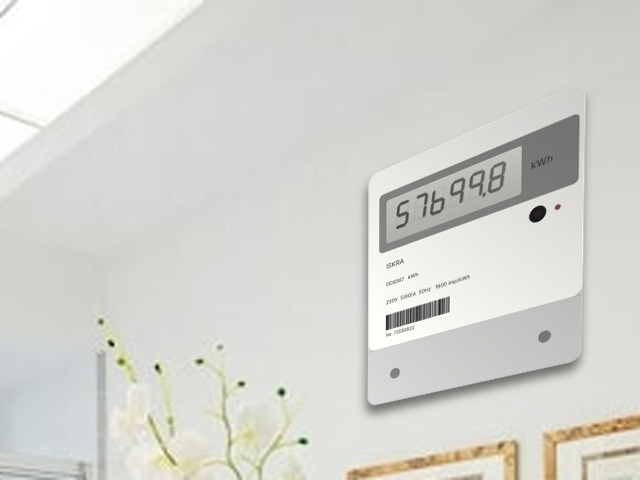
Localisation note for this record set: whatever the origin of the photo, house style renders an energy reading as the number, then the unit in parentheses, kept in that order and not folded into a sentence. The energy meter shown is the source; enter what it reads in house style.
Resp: 57699.8 (kWh)
